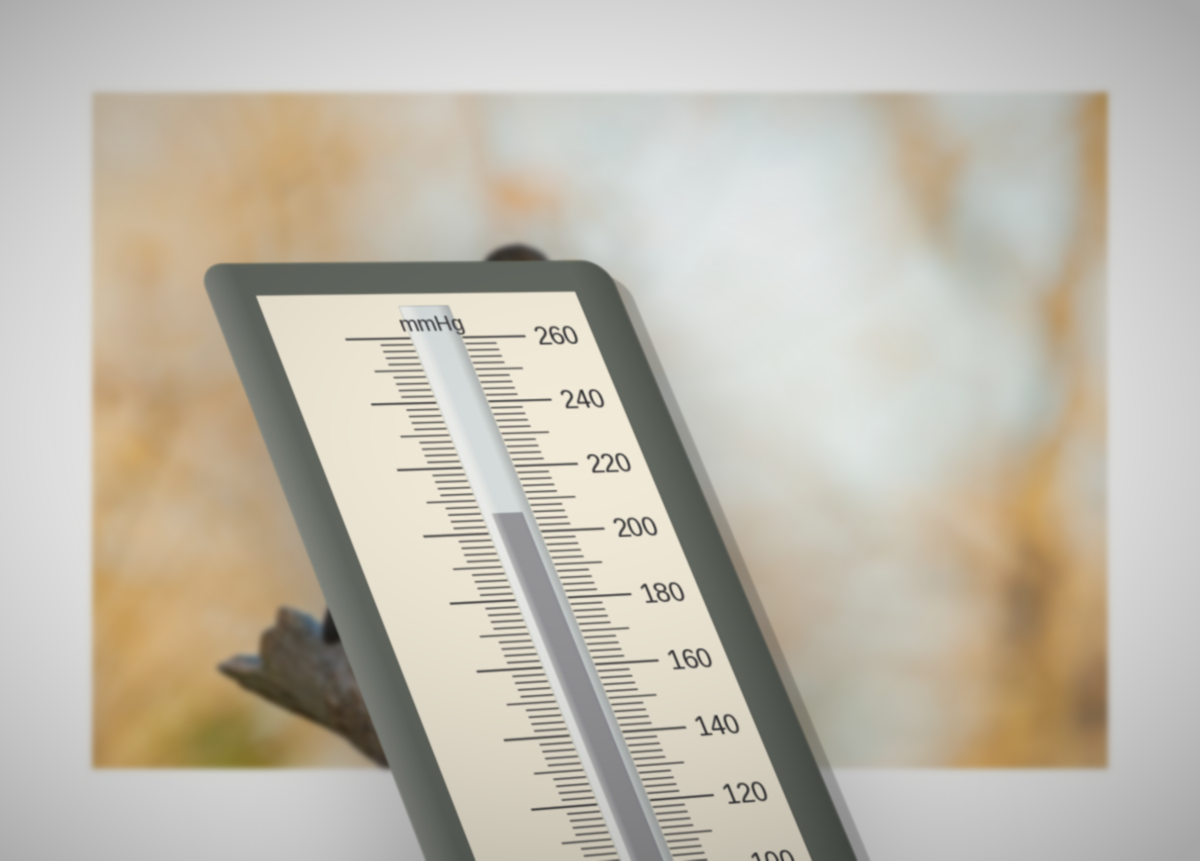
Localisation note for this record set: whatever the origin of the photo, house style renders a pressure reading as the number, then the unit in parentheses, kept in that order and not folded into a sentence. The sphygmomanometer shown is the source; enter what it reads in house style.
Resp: 206 (mmHg)
